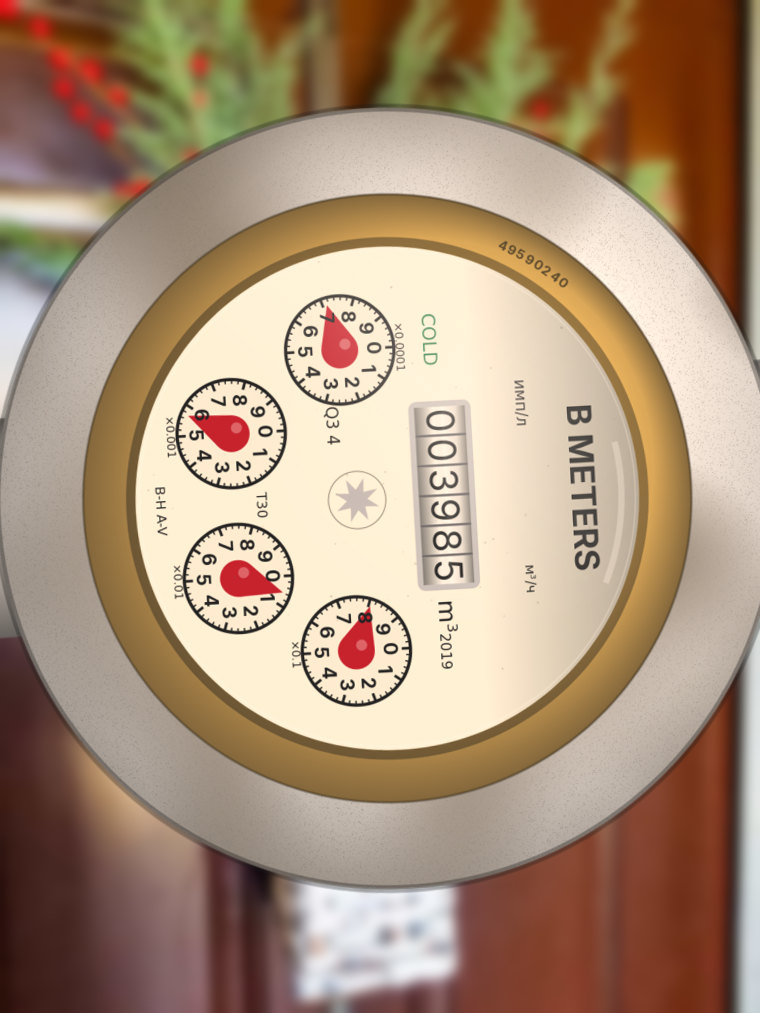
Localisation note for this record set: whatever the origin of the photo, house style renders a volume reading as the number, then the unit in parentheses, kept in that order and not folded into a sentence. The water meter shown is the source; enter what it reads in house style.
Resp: 3985.8057 (m³)
